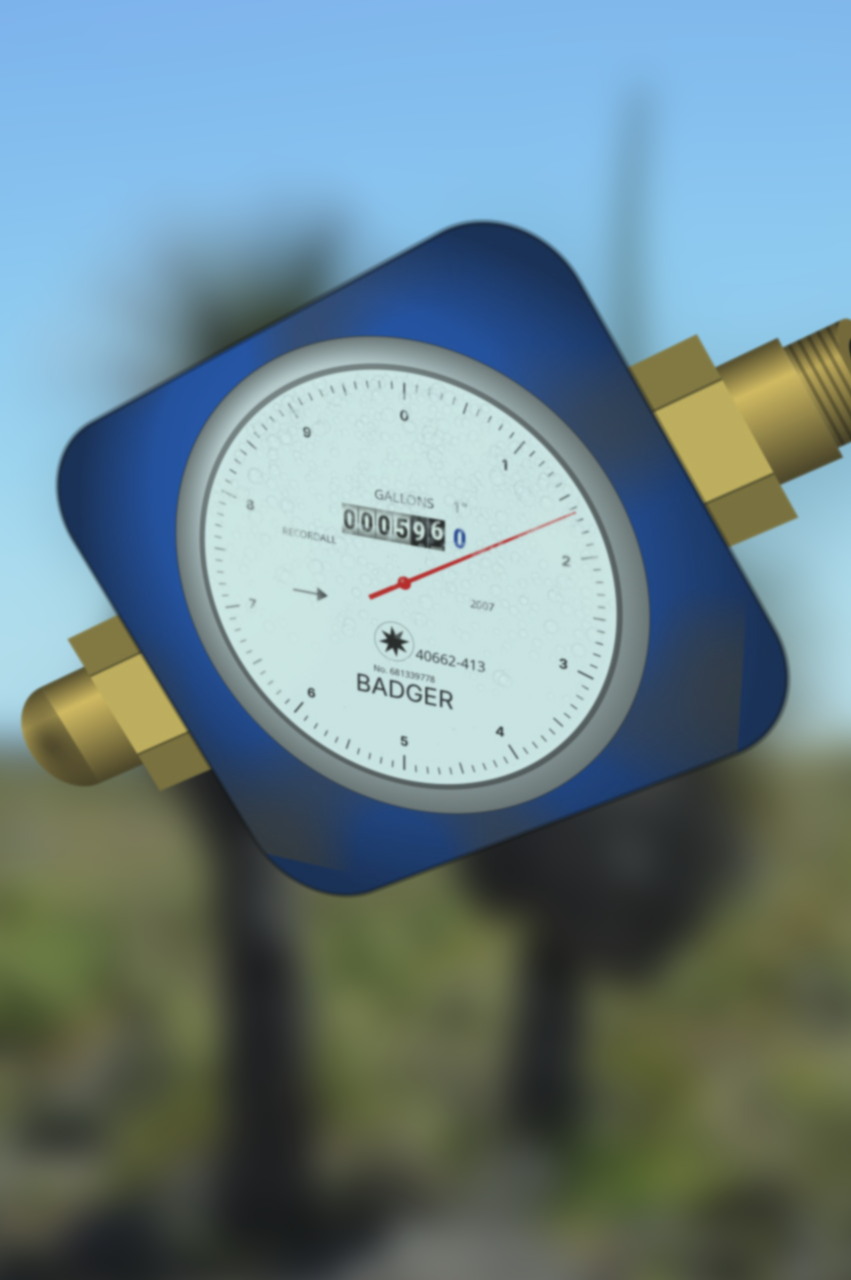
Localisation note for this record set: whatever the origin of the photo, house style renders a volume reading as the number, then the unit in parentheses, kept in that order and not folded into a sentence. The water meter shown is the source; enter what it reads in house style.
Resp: 5961.6 (gal)
